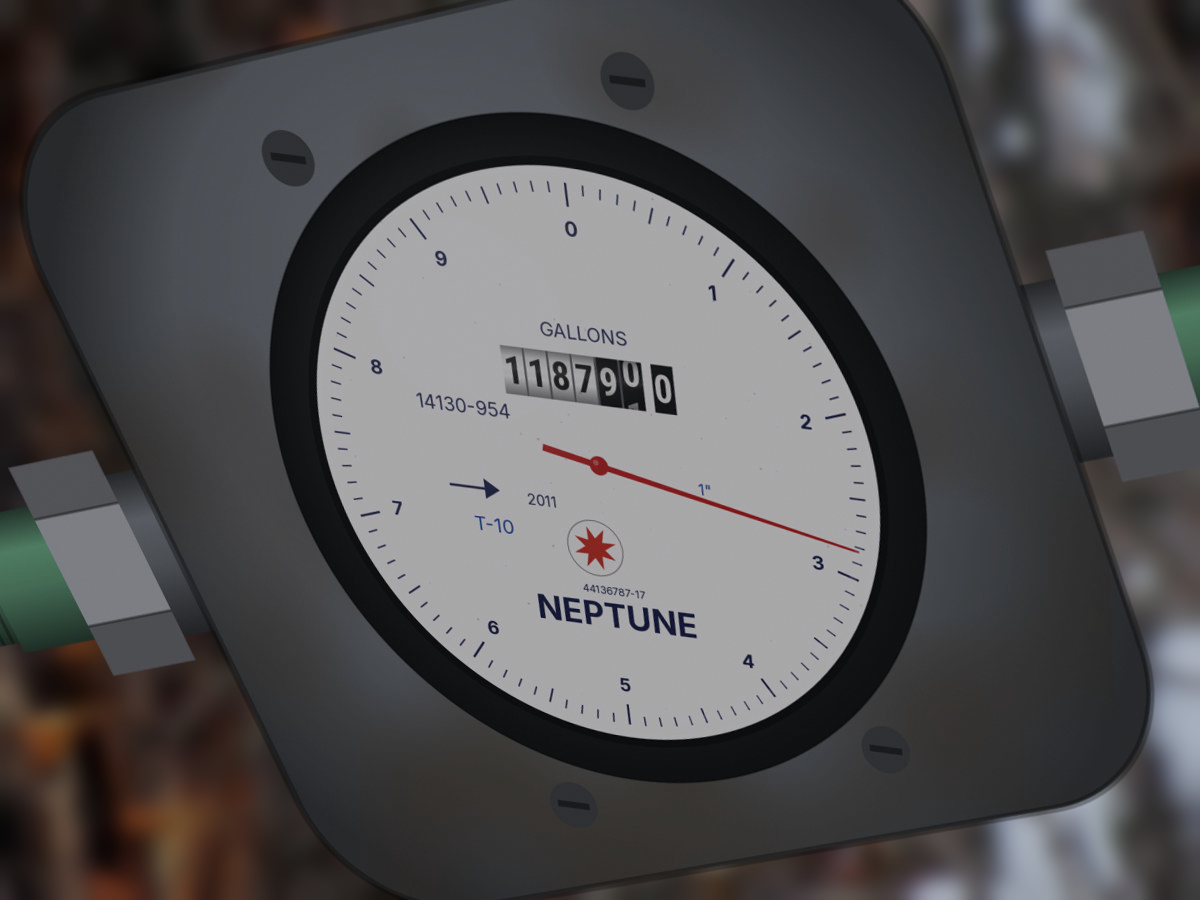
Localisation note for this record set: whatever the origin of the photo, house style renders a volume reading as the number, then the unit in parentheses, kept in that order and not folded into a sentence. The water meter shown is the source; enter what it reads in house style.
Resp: 1187902.8 (gal)
